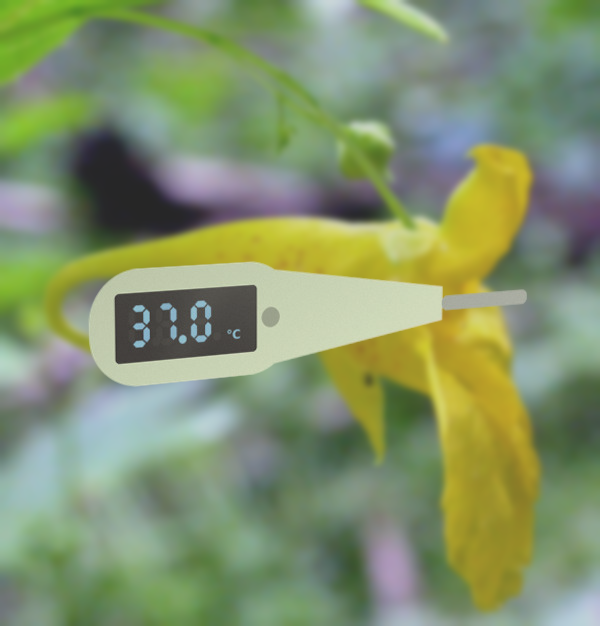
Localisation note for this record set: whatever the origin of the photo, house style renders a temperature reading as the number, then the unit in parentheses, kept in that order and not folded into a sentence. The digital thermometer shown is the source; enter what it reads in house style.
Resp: 37.0 (°C)
